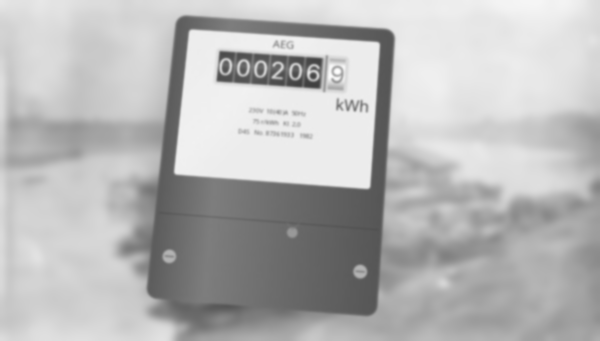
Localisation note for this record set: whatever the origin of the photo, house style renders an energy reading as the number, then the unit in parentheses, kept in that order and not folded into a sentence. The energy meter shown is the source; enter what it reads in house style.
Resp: 206.9 (kWh)
